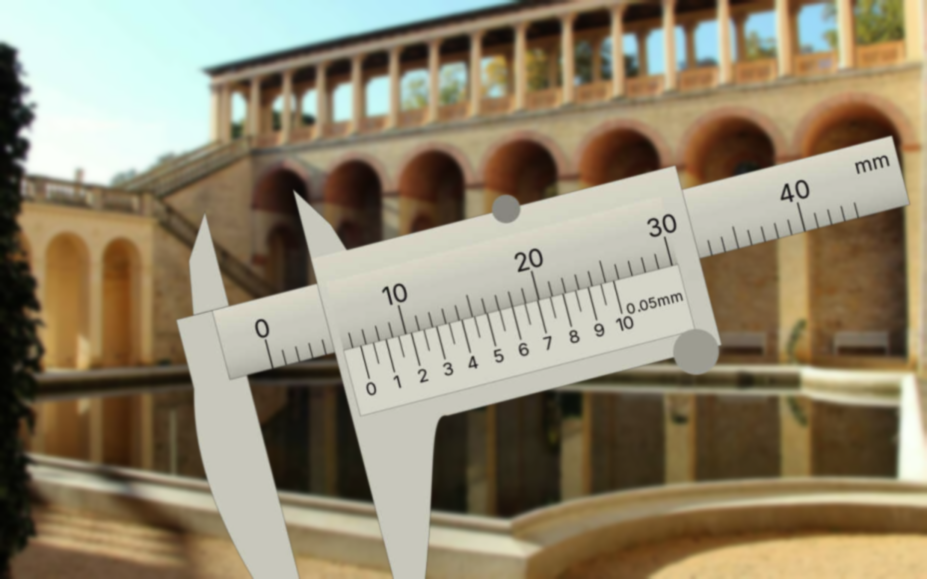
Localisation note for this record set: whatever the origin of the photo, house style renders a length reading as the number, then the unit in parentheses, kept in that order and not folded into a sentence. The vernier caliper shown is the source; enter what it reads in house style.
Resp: 6.6 (mm)
